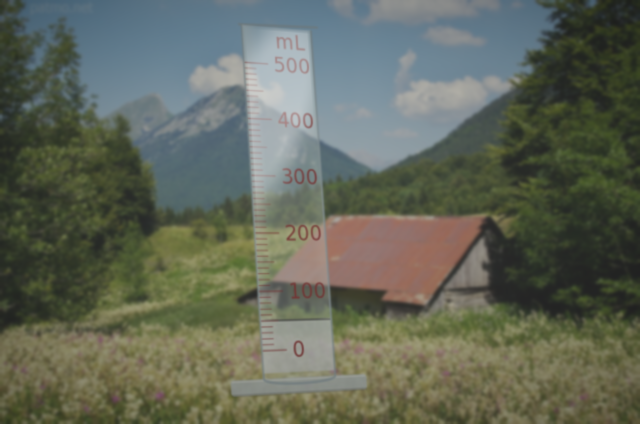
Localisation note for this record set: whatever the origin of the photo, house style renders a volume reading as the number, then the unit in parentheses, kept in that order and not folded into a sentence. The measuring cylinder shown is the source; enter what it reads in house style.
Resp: 50 (mL)
